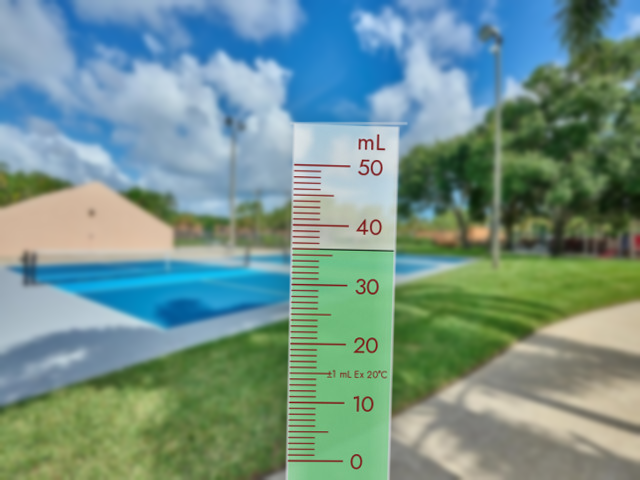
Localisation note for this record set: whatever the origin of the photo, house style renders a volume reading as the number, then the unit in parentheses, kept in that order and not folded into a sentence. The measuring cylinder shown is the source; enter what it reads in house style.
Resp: 36 (mL)
